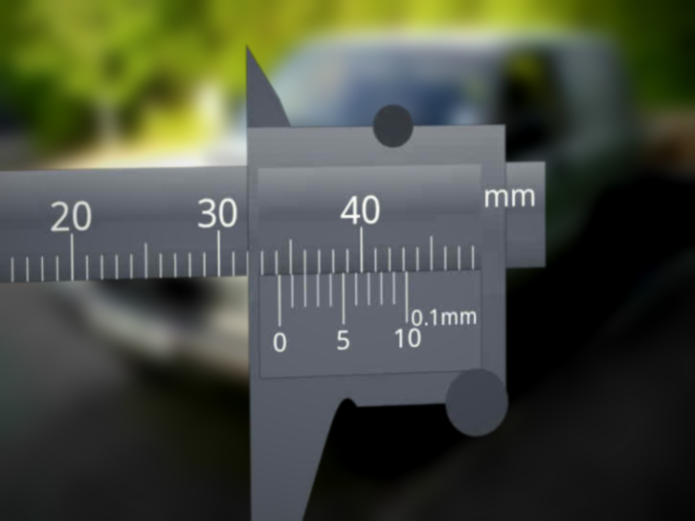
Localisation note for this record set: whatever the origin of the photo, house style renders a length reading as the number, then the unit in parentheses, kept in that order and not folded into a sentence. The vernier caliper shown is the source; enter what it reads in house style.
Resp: 34.2 (mm)
